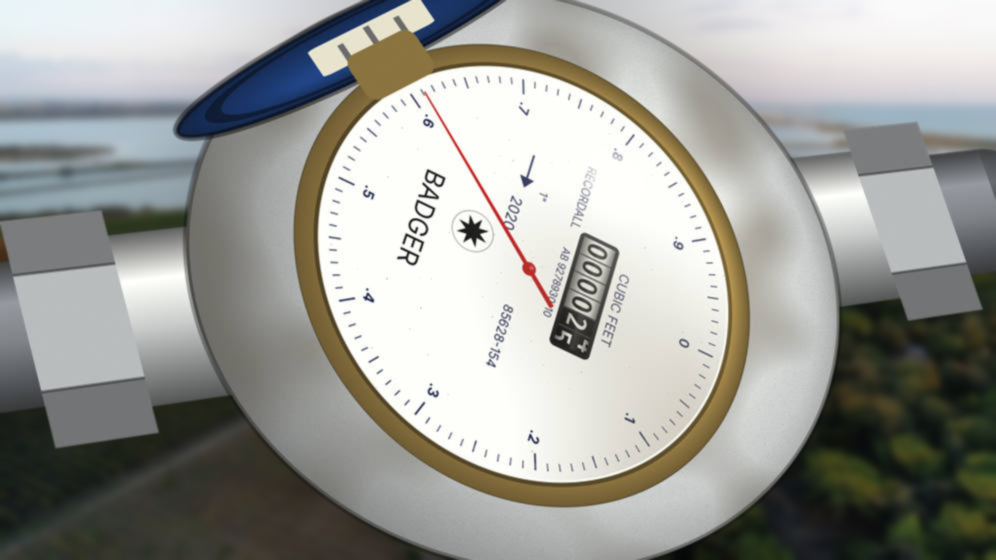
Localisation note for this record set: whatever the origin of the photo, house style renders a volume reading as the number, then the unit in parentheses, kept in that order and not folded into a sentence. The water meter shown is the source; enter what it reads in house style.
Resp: 24.61 (ft³)
